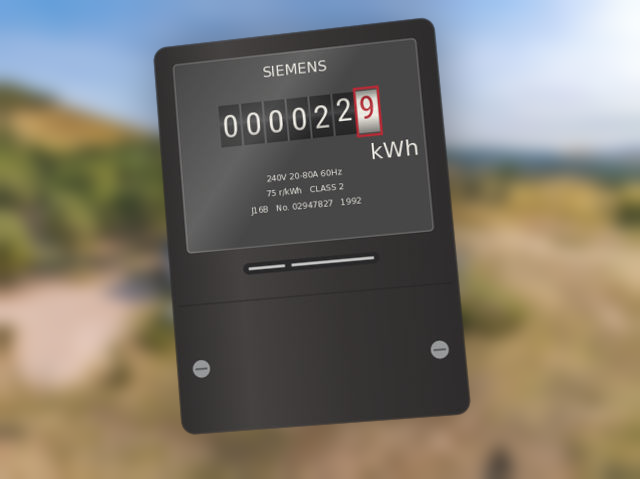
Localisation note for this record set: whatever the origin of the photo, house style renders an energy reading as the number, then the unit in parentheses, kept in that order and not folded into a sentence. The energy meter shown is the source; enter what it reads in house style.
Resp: 22.9 (kWh)
